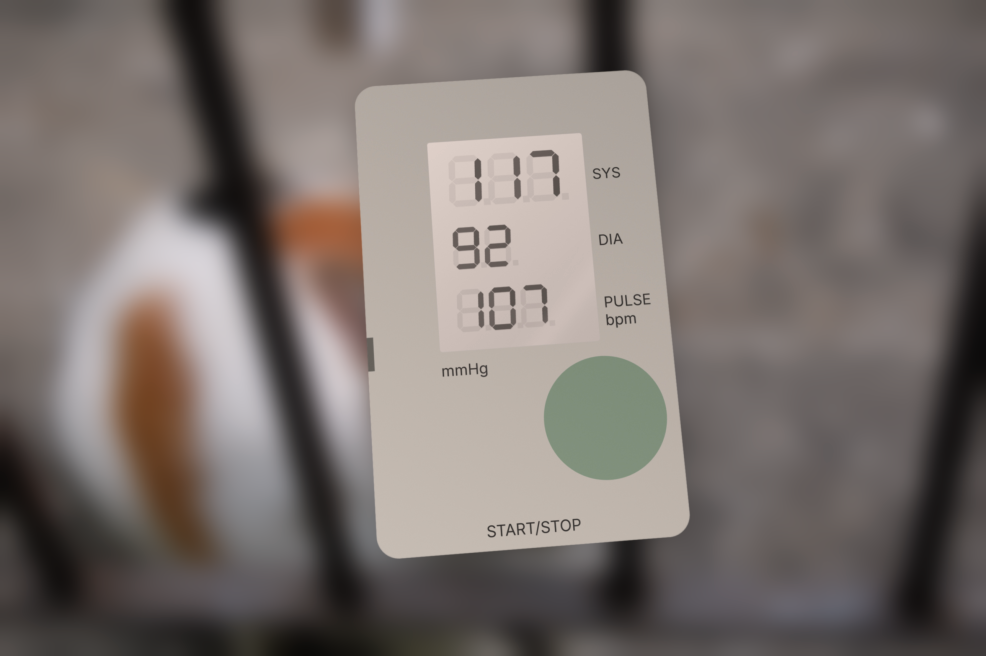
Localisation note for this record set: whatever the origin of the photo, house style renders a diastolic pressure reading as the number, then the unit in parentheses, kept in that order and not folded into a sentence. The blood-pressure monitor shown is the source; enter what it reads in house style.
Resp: 92 (mmHg)
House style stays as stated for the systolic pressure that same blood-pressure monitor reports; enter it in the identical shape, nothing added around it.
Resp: 117 (mmHg)
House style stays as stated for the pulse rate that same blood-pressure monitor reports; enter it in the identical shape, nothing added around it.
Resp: 107 (bpm)
